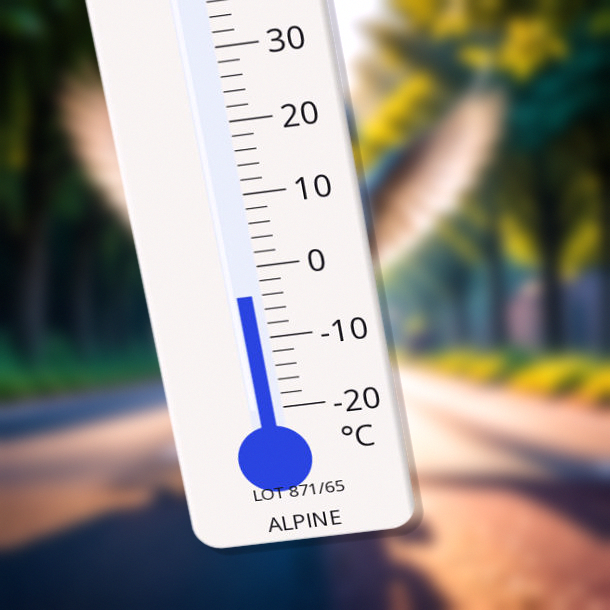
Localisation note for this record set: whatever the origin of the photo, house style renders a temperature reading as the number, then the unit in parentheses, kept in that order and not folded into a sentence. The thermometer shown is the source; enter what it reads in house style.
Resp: -4 (°C)
